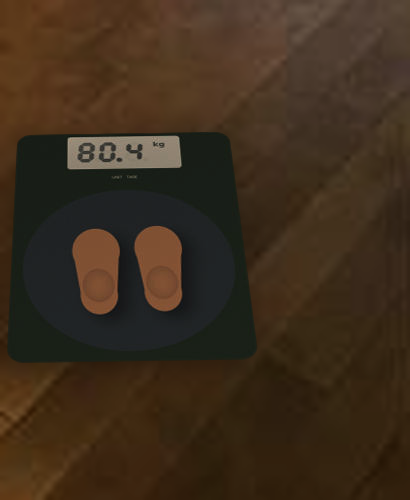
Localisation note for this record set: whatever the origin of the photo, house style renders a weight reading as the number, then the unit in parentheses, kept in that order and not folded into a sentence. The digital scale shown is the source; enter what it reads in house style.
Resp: 80.4 (kg)
